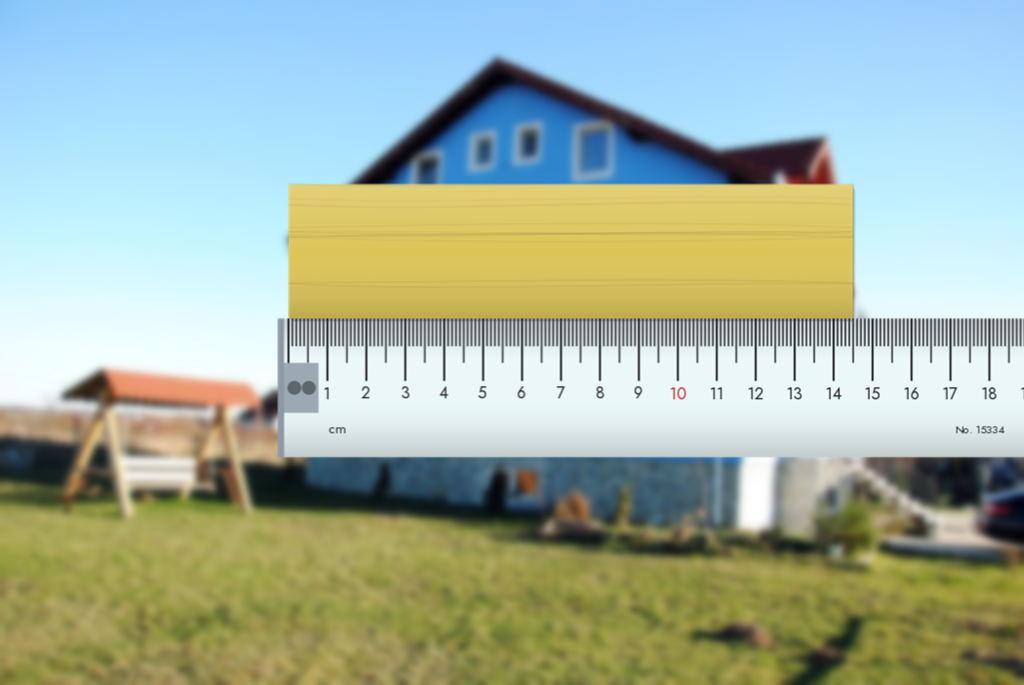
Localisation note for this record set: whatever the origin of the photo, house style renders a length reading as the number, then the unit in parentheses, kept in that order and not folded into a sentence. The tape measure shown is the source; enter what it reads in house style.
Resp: 14.5 (cm)
